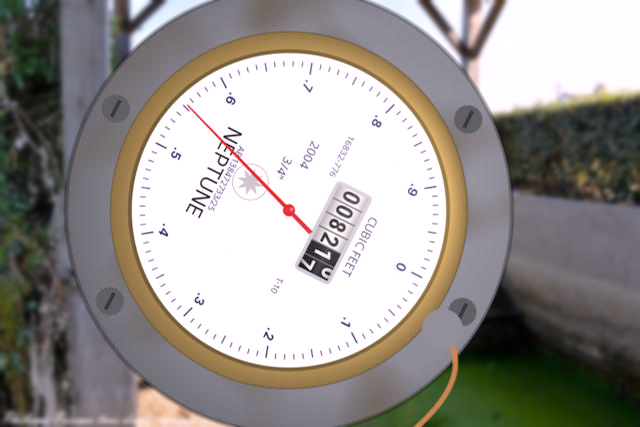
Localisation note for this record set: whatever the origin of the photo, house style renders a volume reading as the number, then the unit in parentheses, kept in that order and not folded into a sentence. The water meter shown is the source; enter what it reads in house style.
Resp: 8216.55 (ft³)
